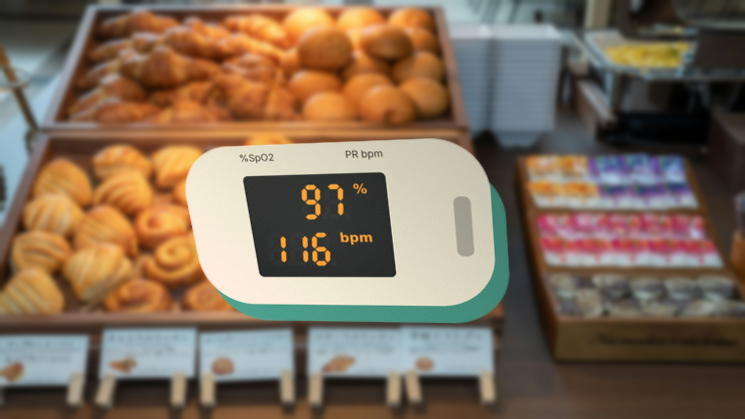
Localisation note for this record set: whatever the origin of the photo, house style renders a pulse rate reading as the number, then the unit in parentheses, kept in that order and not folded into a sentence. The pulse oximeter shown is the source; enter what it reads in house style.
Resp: 116 (bpm)
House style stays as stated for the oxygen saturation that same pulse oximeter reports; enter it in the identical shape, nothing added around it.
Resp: 97 (%)
